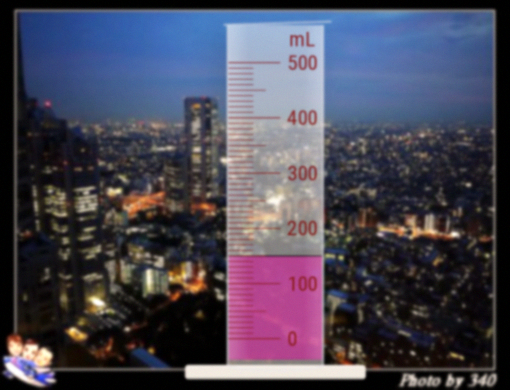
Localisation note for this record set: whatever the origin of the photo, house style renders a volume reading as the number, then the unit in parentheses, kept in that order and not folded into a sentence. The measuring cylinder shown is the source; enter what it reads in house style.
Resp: 150 (mL)
